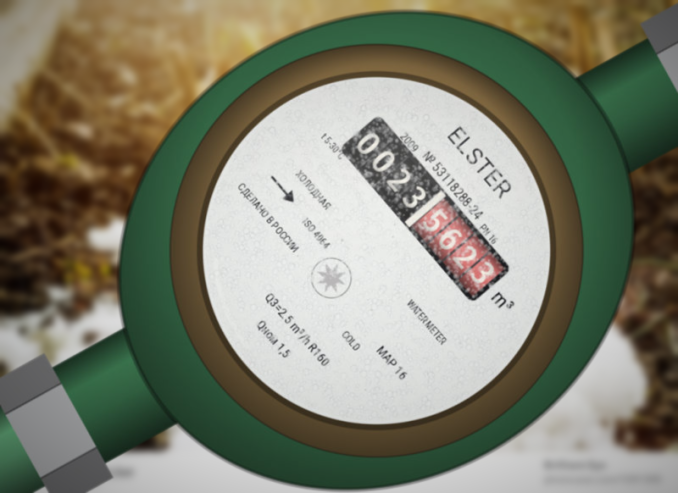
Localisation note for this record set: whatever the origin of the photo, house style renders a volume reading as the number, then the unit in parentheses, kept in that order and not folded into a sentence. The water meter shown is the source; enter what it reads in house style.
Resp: 23.5623 (m³)
